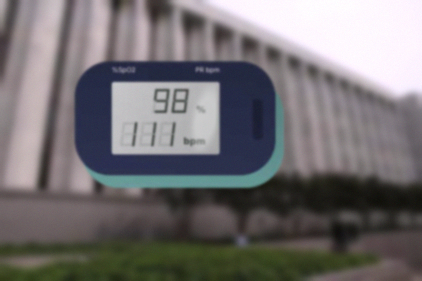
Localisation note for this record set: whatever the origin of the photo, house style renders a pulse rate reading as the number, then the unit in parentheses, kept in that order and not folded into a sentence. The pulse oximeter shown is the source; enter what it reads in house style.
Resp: 111 (bpm)
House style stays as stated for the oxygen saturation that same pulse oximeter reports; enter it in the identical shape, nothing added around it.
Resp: 98 (%)
